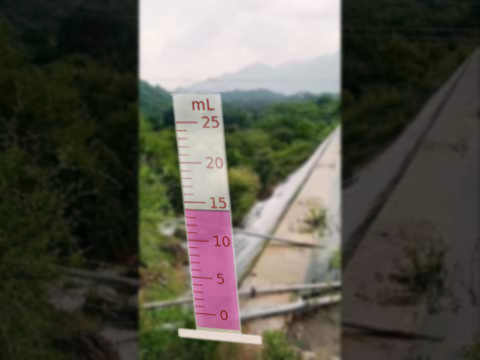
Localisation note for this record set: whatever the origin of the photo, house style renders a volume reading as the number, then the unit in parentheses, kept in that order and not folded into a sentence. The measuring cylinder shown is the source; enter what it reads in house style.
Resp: 14 (mL)
